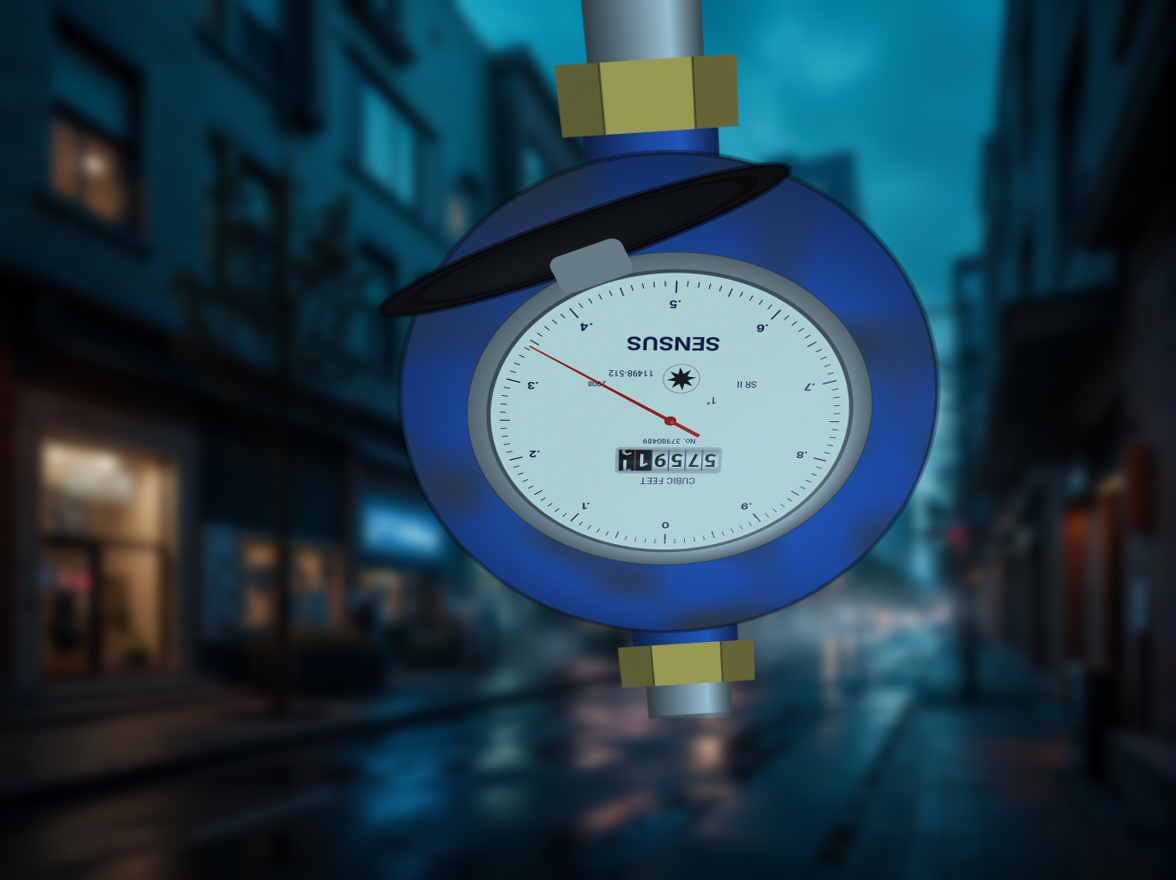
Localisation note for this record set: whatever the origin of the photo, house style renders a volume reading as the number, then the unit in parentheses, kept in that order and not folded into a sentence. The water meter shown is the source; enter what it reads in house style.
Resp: 575911.34 (ft³)
